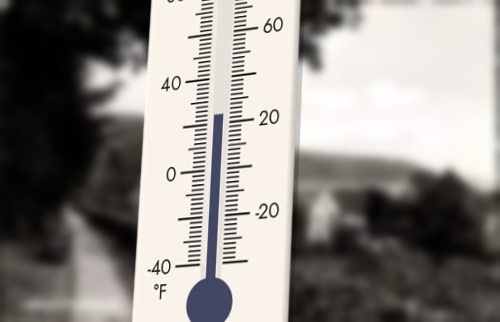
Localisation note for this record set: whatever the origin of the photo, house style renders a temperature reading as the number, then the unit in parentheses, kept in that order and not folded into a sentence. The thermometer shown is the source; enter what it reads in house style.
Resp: 24 (°F)
